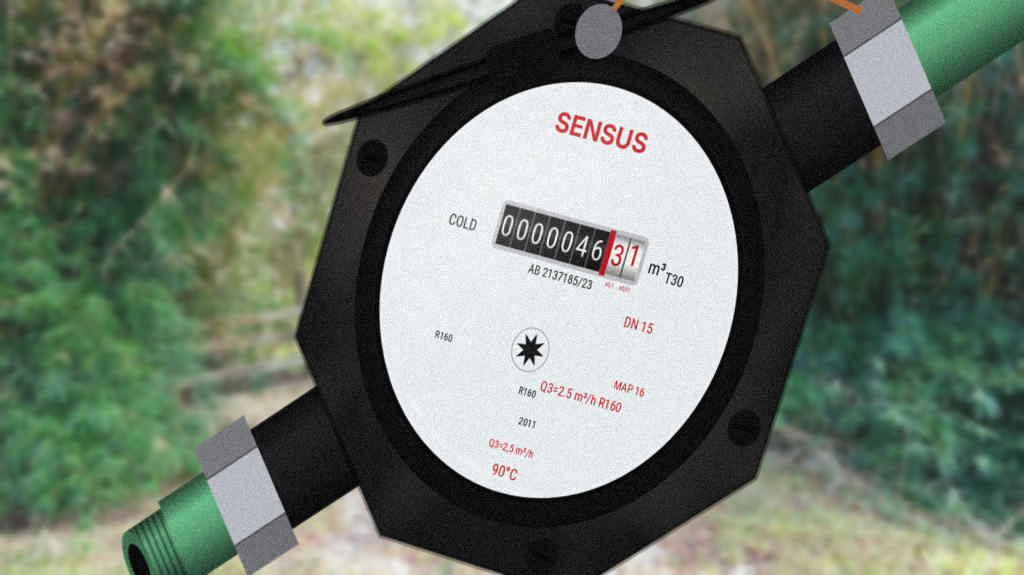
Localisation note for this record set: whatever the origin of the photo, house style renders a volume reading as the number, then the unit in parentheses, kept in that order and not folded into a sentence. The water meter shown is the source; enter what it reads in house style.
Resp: 46.31 (m³)
